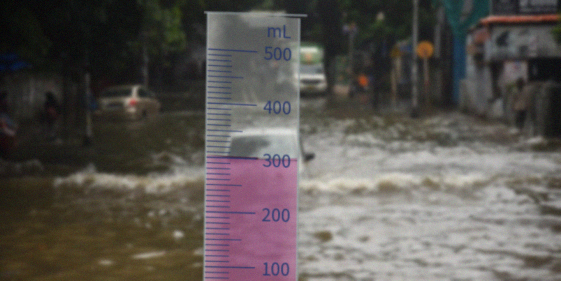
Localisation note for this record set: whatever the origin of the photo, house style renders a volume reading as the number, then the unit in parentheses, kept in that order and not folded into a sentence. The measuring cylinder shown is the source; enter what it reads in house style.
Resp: 300 (mL)
